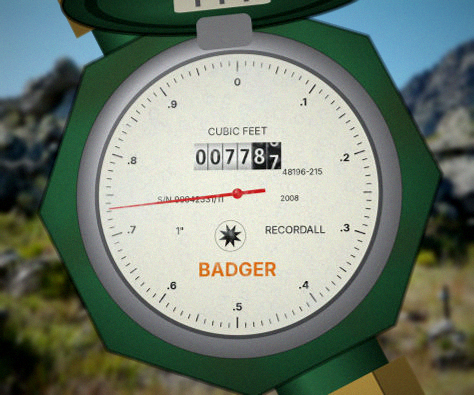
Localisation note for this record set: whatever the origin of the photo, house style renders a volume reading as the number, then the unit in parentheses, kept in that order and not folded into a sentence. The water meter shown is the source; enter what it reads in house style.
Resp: 7786.73 (ft³)
